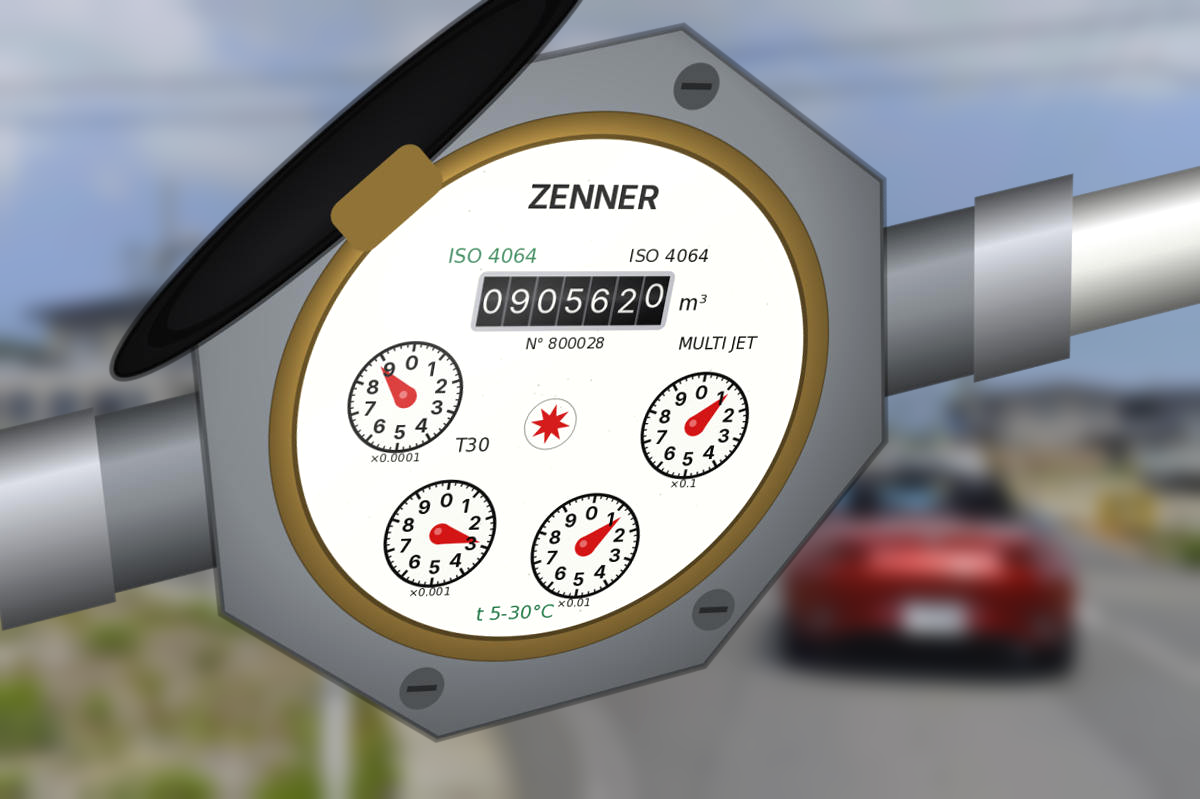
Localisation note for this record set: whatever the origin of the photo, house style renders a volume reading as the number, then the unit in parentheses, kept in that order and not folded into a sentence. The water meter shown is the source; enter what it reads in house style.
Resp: 905620.1128 (m³)
